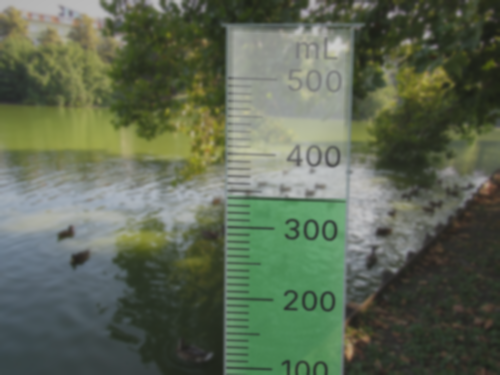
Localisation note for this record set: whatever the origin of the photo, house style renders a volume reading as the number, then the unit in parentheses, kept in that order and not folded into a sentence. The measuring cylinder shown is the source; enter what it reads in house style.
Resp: 340 (mL)
